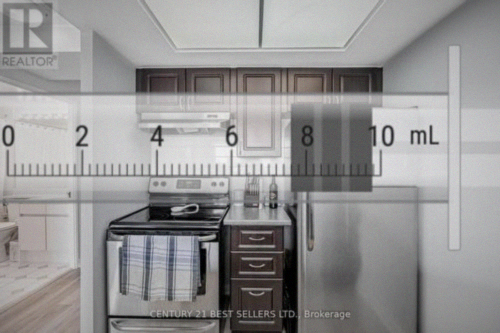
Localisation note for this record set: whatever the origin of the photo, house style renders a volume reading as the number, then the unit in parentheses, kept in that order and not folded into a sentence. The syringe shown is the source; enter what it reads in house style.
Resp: 7.6 (mL)
